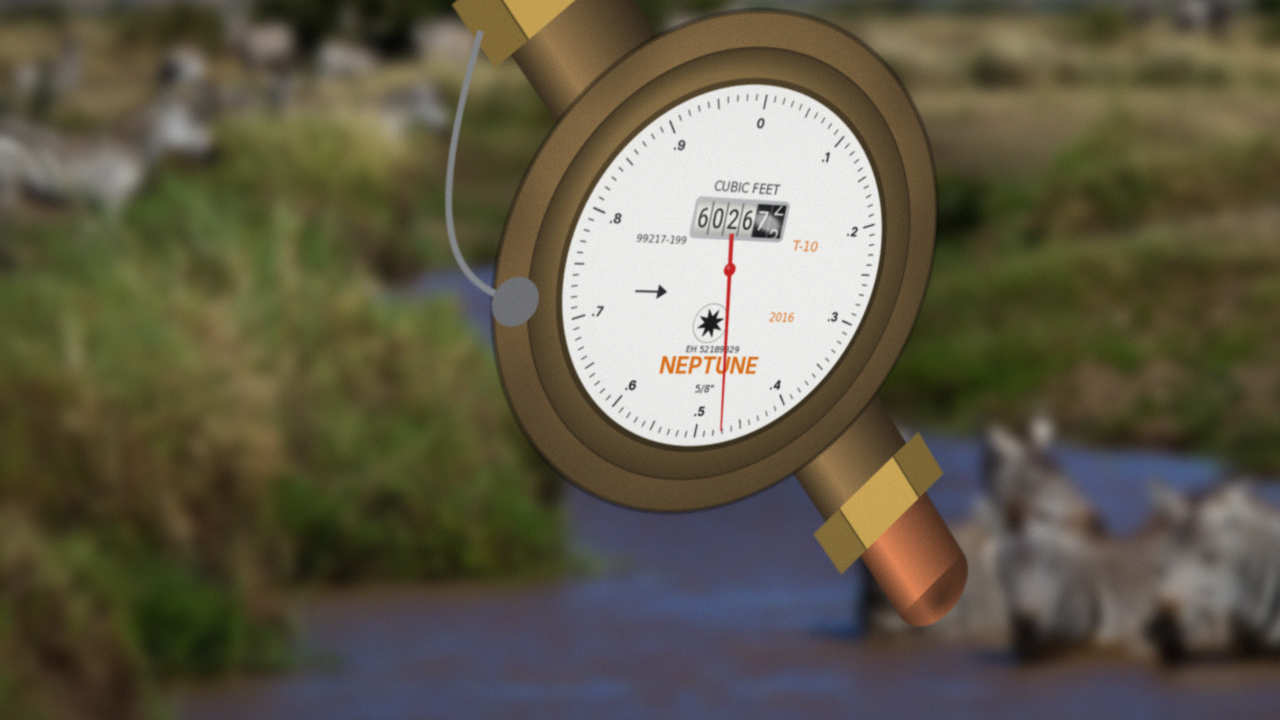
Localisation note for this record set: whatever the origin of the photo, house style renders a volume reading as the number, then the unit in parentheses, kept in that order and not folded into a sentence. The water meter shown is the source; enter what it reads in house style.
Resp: 602672.47 (ft³)
